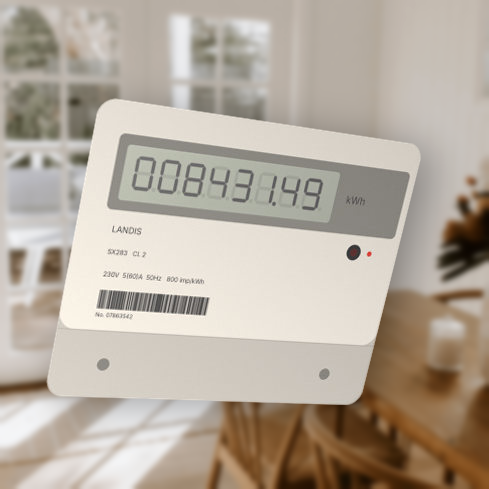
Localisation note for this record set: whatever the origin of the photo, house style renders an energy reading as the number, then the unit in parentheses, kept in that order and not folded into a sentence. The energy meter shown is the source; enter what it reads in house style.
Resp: 8431.49 (kWh)
